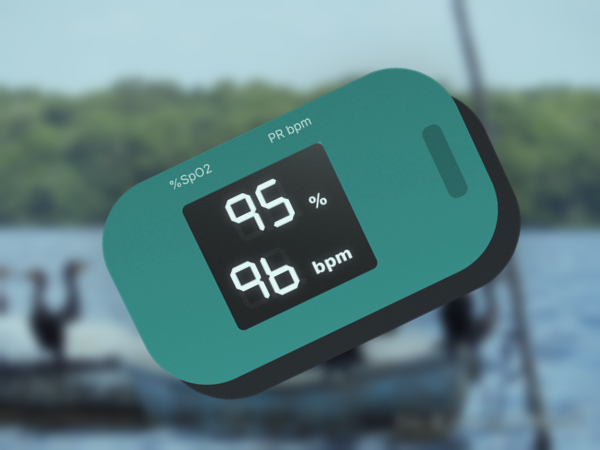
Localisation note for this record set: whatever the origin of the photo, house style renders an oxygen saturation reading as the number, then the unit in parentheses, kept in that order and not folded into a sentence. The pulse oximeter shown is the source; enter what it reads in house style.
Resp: 95 (%)
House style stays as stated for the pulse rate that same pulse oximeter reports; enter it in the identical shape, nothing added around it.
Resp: 96 (bpm)
